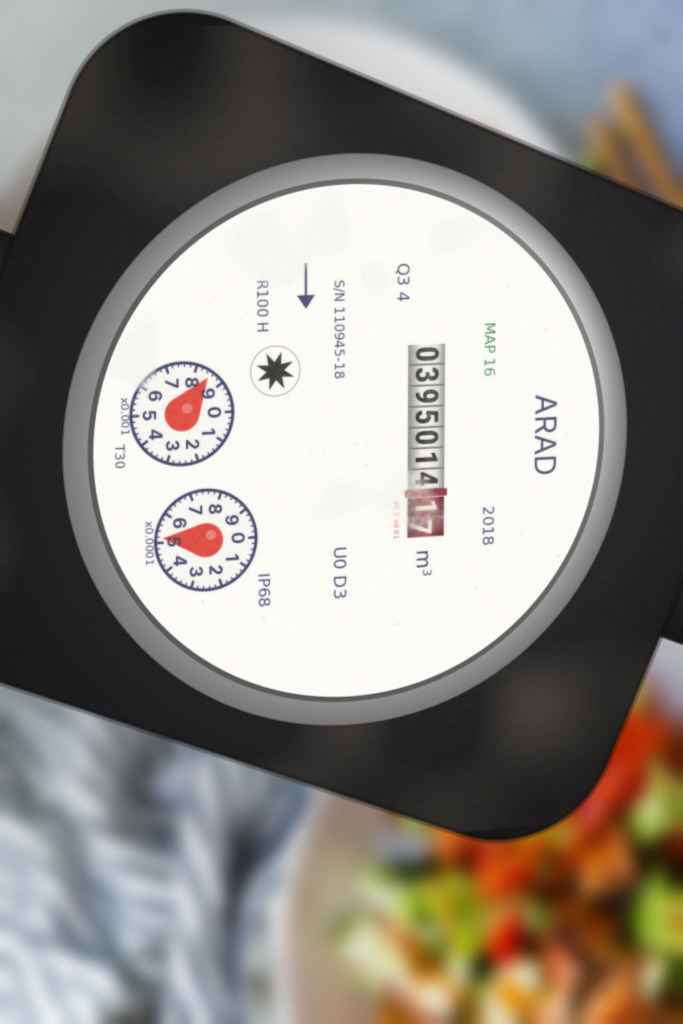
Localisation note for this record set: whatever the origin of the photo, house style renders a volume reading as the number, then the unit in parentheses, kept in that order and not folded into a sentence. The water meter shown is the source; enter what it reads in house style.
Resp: 395014.1685 (m³)
